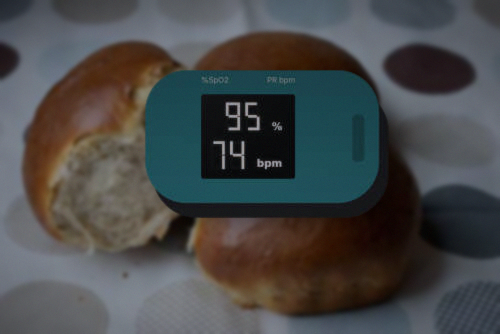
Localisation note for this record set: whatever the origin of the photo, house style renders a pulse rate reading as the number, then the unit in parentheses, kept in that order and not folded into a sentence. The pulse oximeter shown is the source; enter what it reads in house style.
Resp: 74 (bpm)
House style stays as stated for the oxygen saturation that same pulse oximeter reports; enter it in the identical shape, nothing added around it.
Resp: 95 (%)
